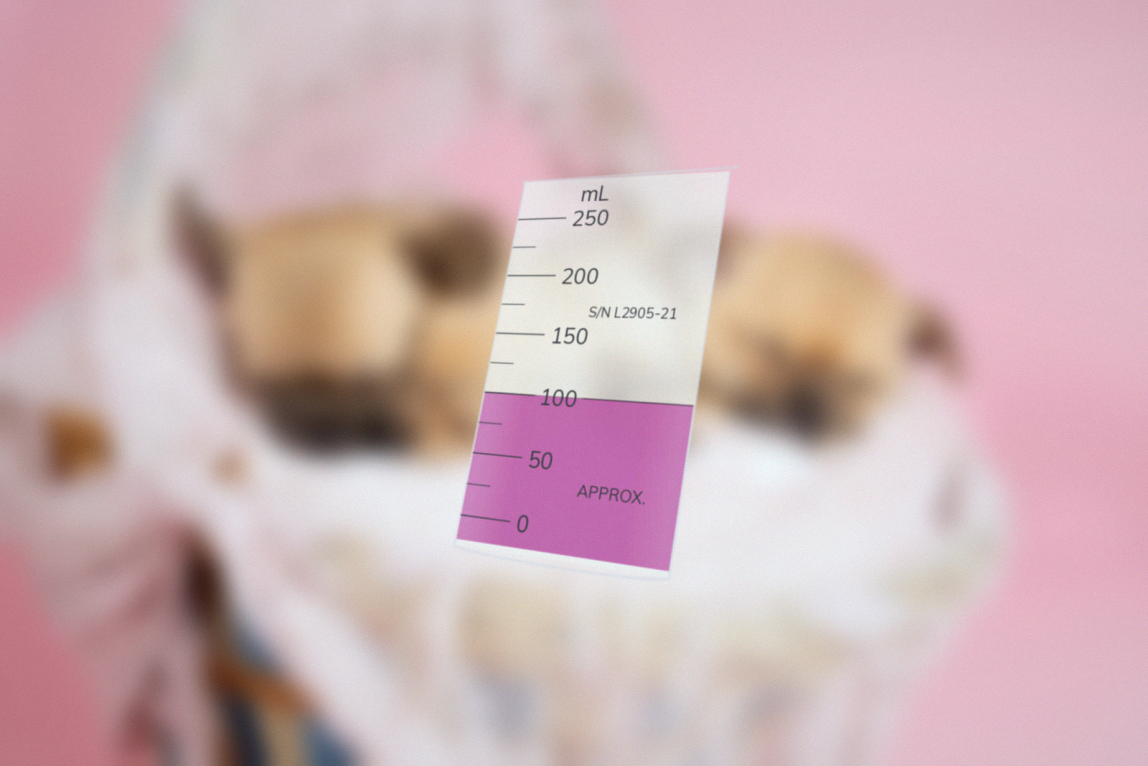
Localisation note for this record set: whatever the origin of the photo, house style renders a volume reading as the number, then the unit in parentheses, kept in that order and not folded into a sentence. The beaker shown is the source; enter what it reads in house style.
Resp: 100 (mL)
